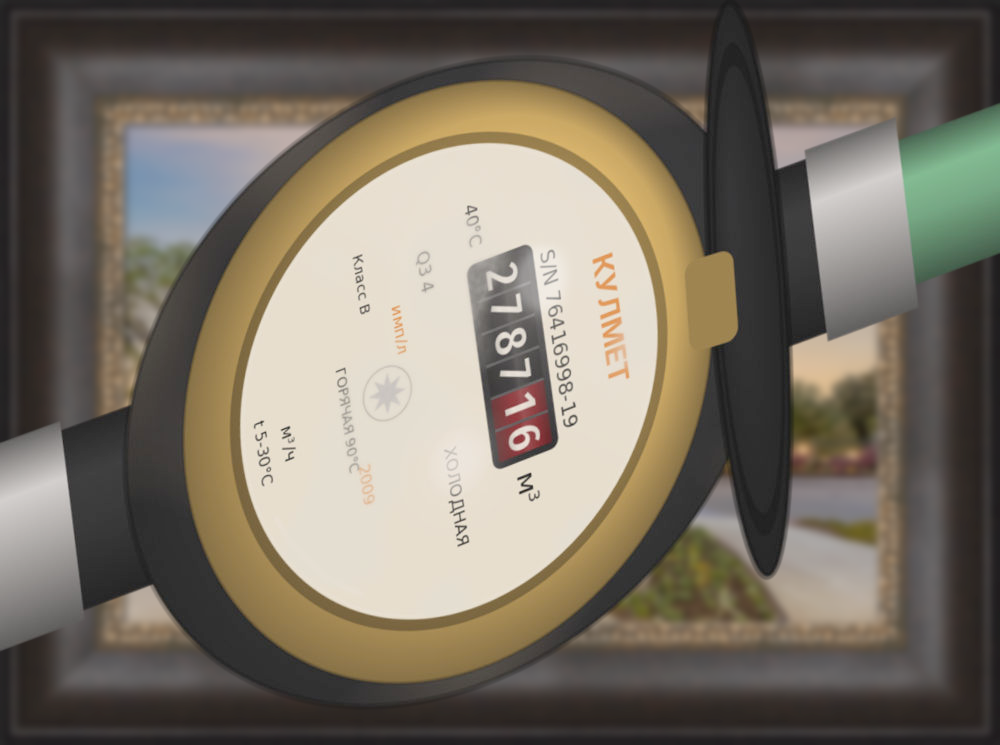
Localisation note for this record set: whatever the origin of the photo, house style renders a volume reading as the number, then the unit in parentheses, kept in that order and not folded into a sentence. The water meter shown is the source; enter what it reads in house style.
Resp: 2787.16 (m³)
